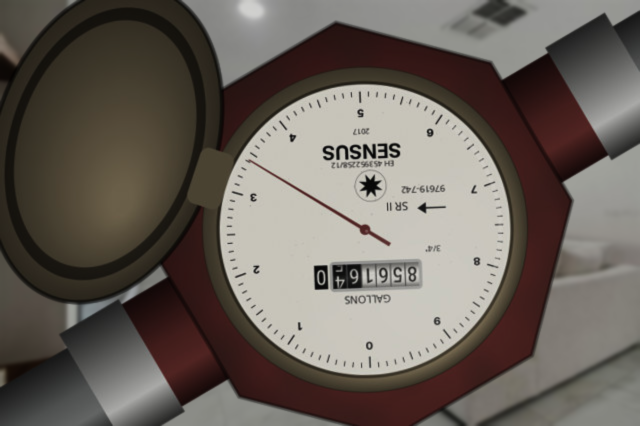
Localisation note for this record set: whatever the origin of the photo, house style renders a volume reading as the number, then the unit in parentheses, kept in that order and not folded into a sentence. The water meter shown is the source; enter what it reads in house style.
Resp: 8561643.4 (gal)
